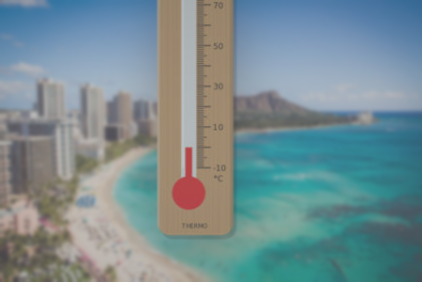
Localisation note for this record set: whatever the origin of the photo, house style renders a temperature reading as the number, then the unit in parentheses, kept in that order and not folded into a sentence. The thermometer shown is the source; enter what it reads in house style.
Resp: 0 (°C)
